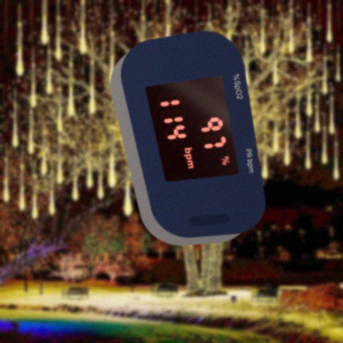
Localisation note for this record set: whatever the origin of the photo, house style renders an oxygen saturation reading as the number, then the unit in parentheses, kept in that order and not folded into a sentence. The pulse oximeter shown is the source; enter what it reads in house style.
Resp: 97 (%)
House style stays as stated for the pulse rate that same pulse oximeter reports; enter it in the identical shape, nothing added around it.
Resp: 114 (bpm)
